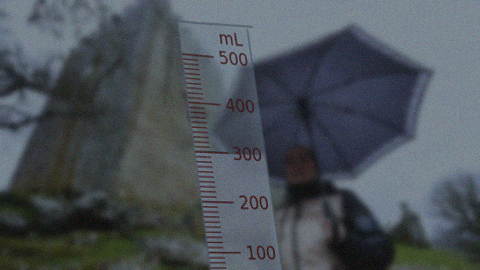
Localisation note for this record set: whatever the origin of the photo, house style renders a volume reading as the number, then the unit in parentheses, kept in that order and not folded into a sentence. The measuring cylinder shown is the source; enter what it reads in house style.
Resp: 300 (mL)
